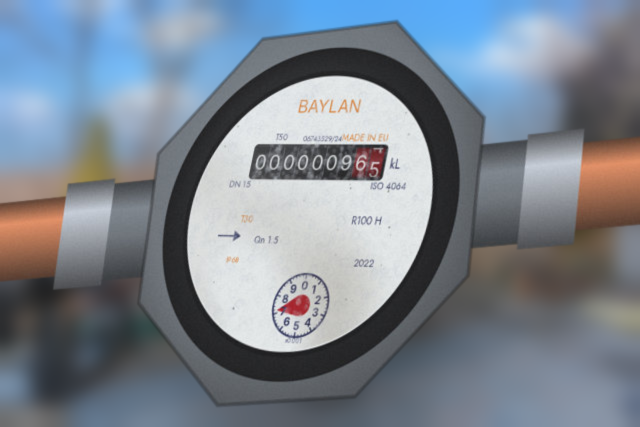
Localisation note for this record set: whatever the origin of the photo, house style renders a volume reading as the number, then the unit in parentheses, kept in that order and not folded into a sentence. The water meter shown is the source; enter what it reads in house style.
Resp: 9.647 (kL)
